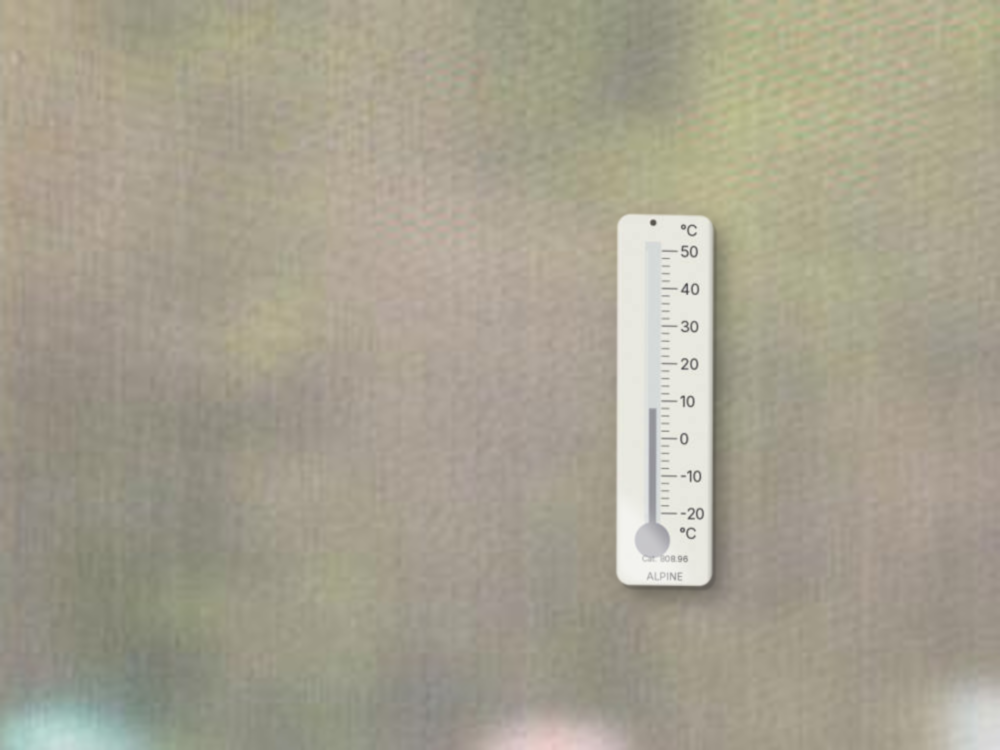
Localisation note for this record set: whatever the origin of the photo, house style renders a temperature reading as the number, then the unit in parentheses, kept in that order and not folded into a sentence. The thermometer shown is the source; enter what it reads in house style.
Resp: 8 (°C)
